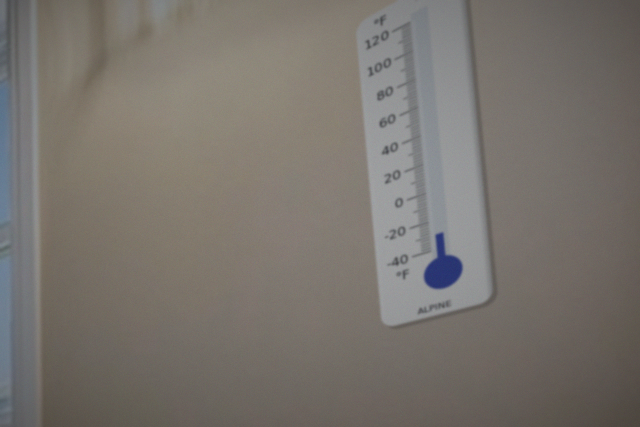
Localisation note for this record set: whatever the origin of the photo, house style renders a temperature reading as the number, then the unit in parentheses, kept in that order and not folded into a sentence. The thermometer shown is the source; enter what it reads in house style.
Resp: -30 (°F)
